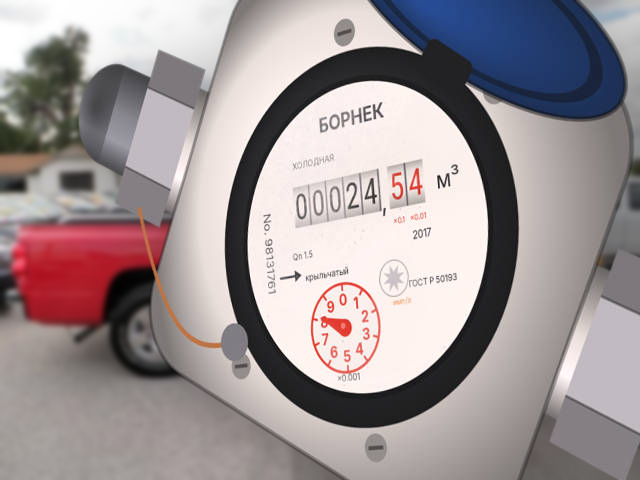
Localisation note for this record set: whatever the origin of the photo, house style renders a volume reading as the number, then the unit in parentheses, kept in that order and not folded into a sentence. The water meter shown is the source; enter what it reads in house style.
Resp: 24.548 (m³)
